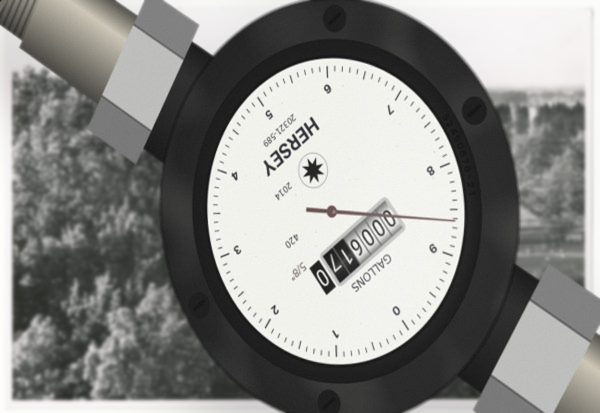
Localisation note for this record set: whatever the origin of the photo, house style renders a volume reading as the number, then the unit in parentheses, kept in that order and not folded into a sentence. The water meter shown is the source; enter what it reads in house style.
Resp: 6168.6 (gal)
